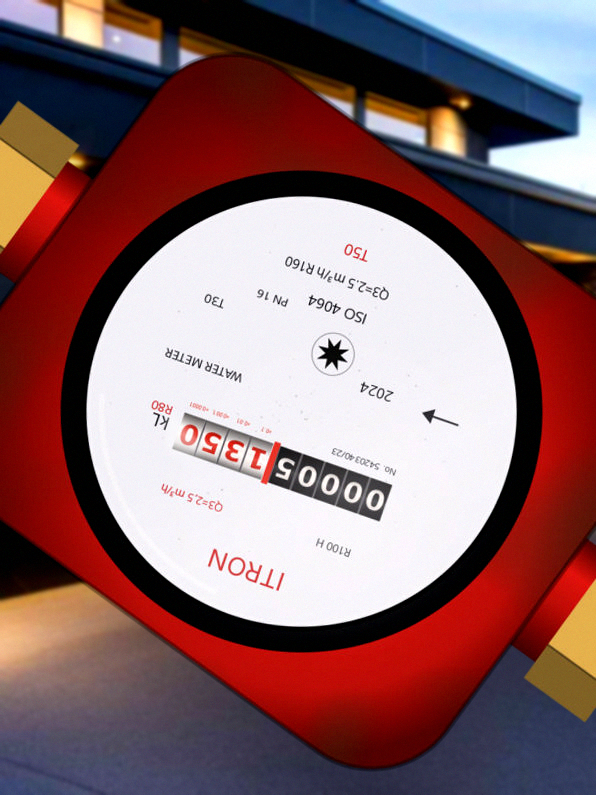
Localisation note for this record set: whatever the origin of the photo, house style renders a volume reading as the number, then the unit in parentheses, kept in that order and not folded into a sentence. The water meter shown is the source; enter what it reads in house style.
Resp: 5.1350 (kL)
